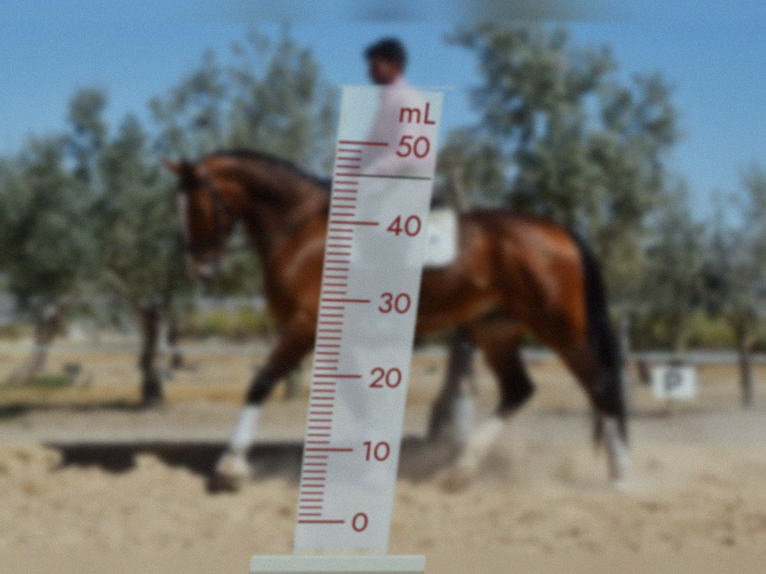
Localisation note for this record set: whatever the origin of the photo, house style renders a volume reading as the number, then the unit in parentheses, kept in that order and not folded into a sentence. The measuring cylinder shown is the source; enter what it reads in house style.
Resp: 46 (mL)
